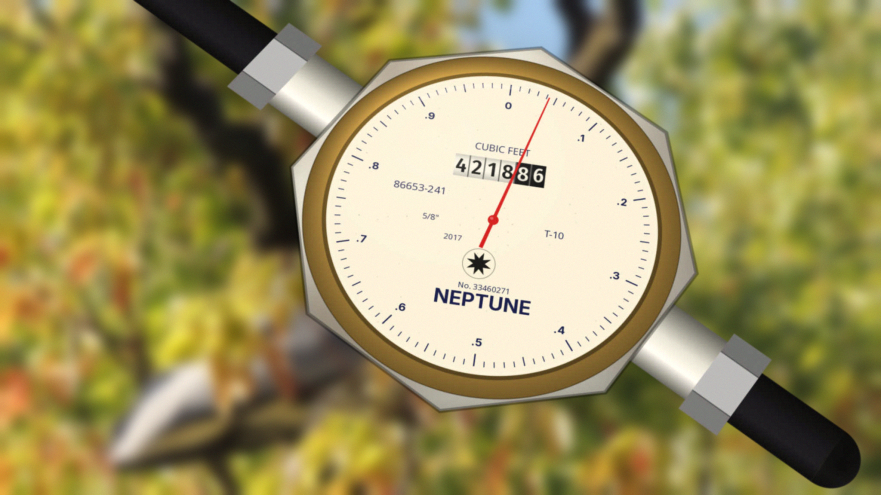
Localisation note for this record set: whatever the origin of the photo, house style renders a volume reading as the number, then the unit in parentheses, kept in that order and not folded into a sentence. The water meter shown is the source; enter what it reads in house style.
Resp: 421886.04 (ft³)
